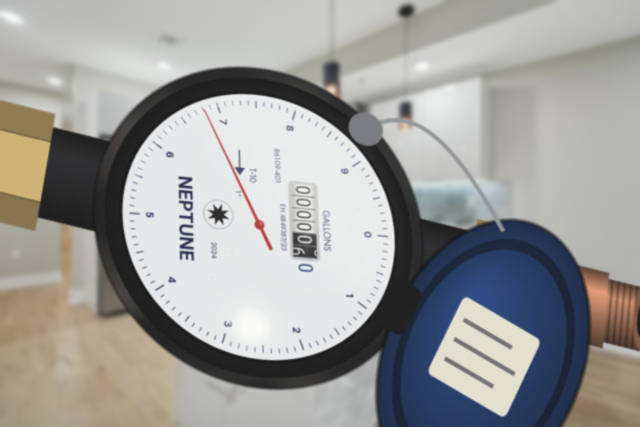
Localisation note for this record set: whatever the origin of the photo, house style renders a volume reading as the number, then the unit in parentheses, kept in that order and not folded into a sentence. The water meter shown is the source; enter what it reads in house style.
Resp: 56.8 (gal)
